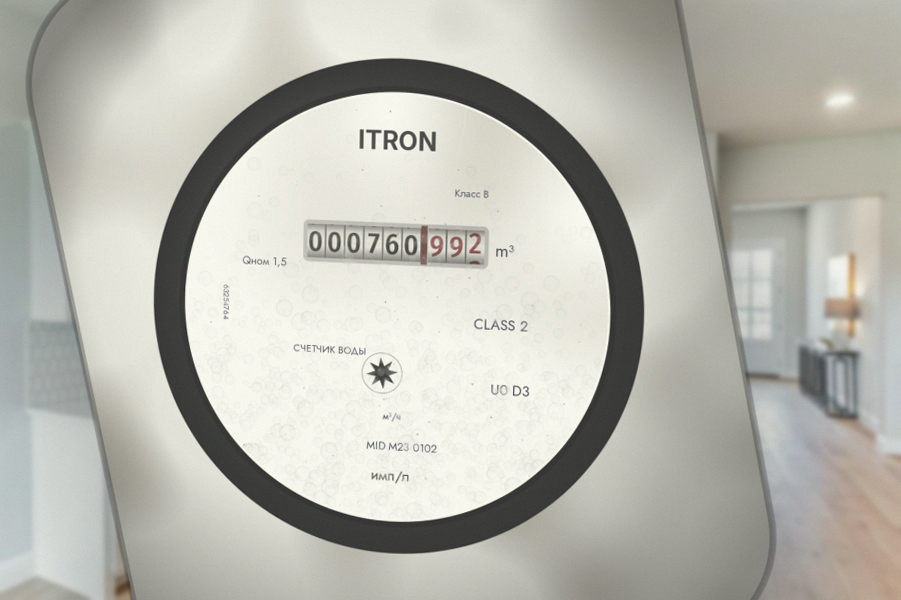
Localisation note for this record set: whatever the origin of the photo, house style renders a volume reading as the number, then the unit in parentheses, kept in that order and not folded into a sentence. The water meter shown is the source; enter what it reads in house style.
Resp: 760.992 (m³)
